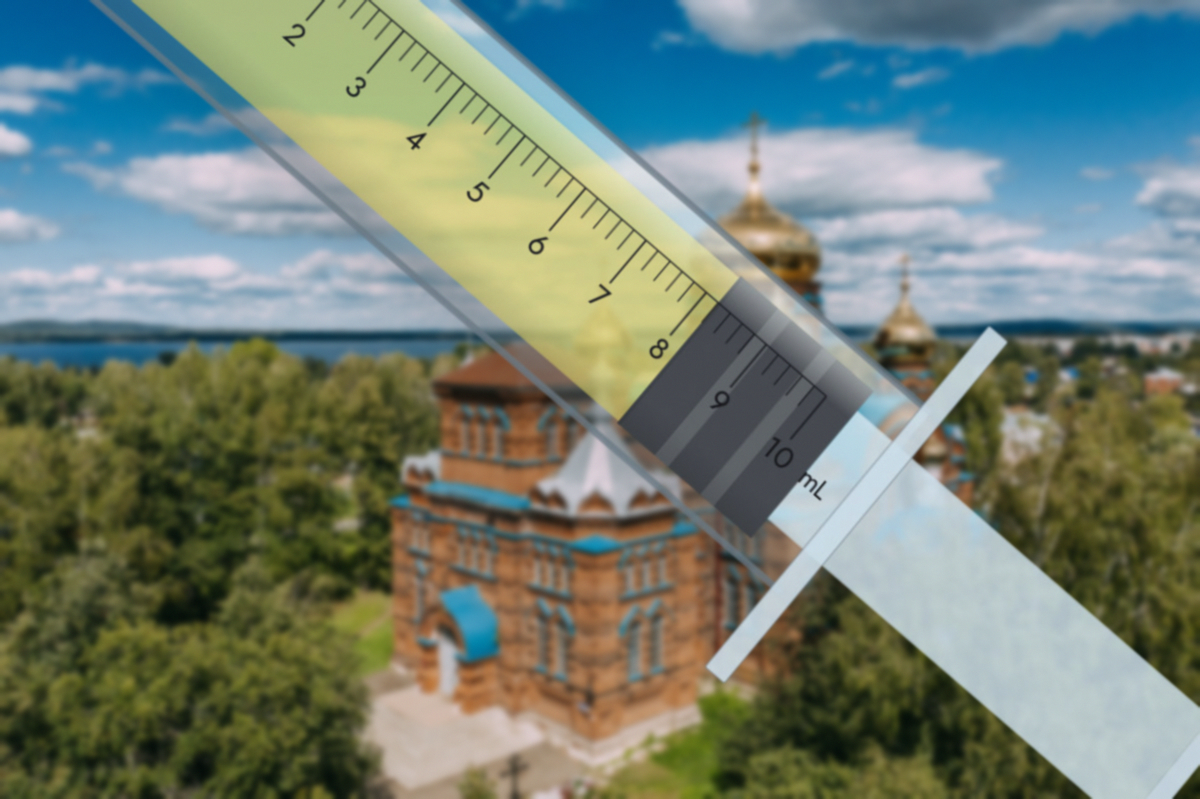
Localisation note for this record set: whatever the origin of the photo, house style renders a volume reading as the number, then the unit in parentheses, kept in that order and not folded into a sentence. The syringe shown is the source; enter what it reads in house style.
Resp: 8.2 (mL)
